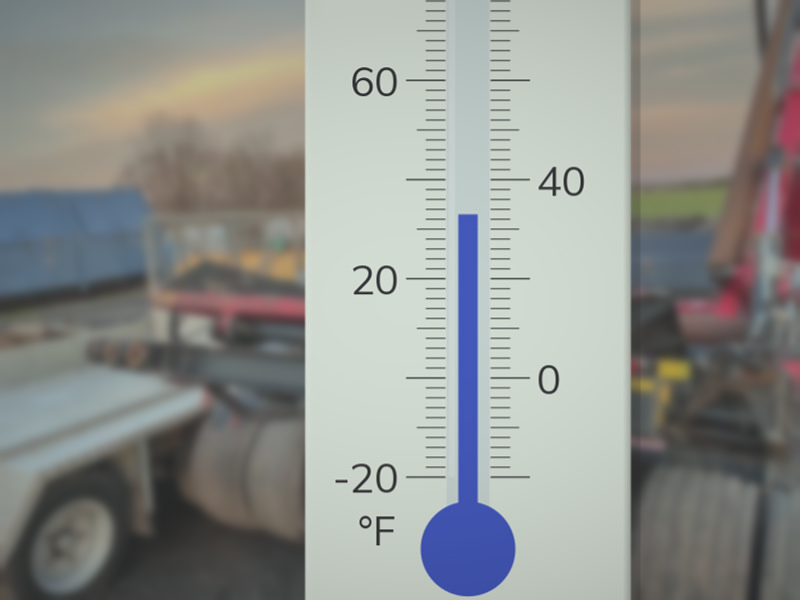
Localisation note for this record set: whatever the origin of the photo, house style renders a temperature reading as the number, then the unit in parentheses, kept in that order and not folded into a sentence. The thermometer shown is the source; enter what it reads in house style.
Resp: 33 (°F)
